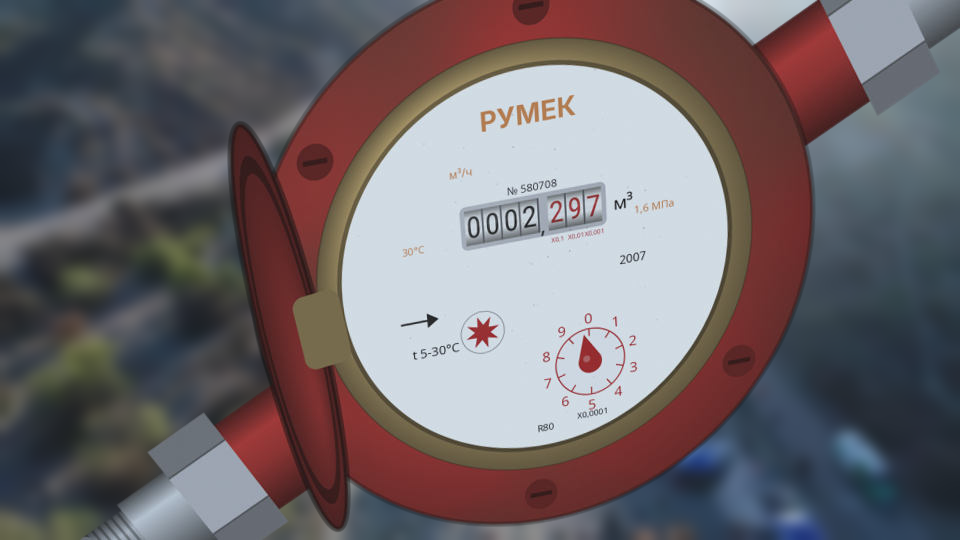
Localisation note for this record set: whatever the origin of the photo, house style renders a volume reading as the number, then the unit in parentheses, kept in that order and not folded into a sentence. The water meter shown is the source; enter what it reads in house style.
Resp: 2.2969 (m³)
